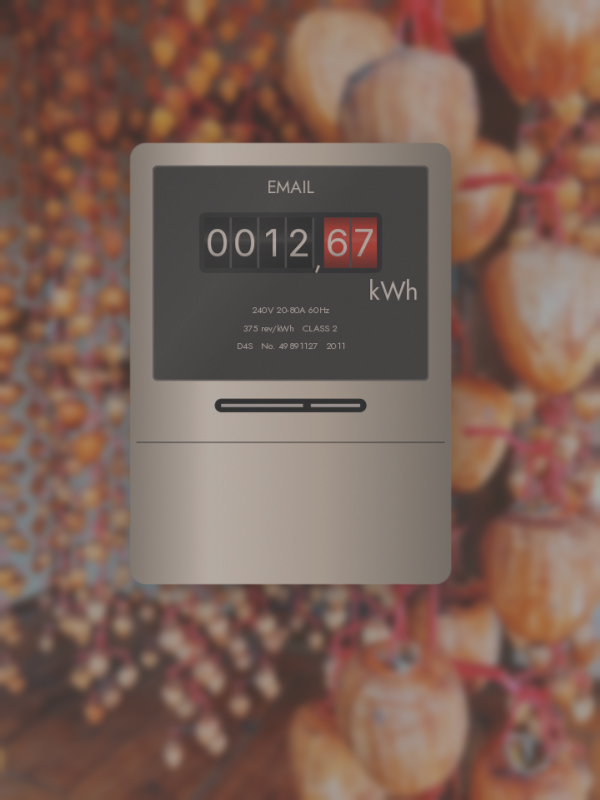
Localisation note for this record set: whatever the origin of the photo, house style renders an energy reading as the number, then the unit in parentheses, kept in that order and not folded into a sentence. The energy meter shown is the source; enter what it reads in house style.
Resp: 12.67 (kWh)
